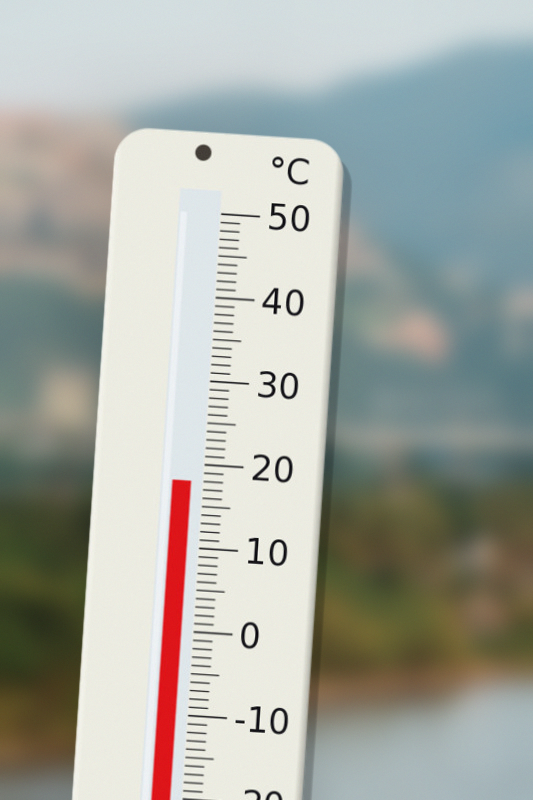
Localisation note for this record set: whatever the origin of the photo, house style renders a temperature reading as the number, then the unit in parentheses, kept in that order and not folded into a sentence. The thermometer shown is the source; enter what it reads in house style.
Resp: 18 (°C)
